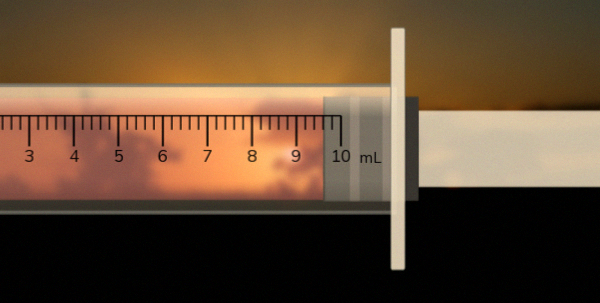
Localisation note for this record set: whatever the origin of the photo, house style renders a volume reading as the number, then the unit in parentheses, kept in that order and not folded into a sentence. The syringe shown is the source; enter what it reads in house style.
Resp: 9.6 (mL)
